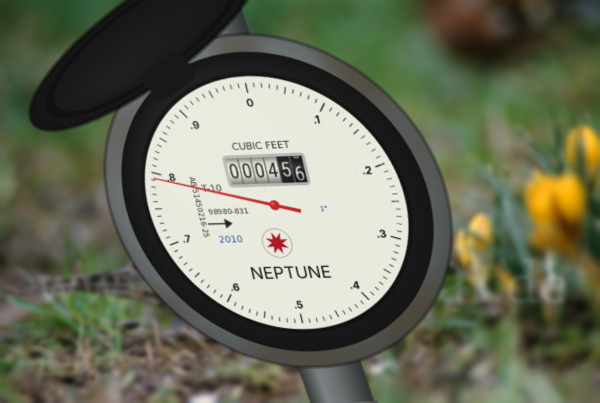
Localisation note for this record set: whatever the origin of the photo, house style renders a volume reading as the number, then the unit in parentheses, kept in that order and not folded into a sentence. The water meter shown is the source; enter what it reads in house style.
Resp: 455.79 (ft³)
